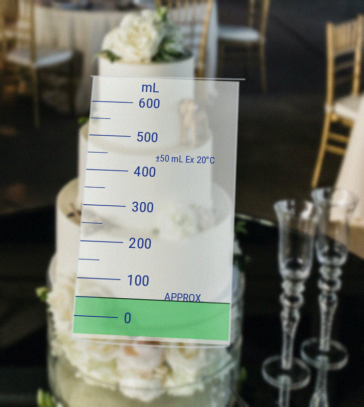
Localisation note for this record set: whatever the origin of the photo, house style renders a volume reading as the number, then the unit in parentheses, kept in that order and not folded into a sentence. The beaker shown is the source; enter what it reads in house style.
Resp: 50 (mL)
